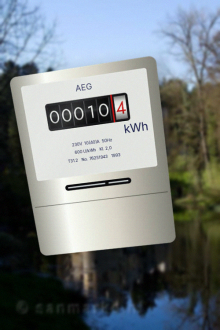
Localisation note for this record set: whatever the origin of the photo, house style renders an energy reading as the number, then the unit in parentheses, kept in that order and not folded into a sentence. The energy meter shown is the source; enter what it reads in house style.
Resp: 10.4 (kWh)
